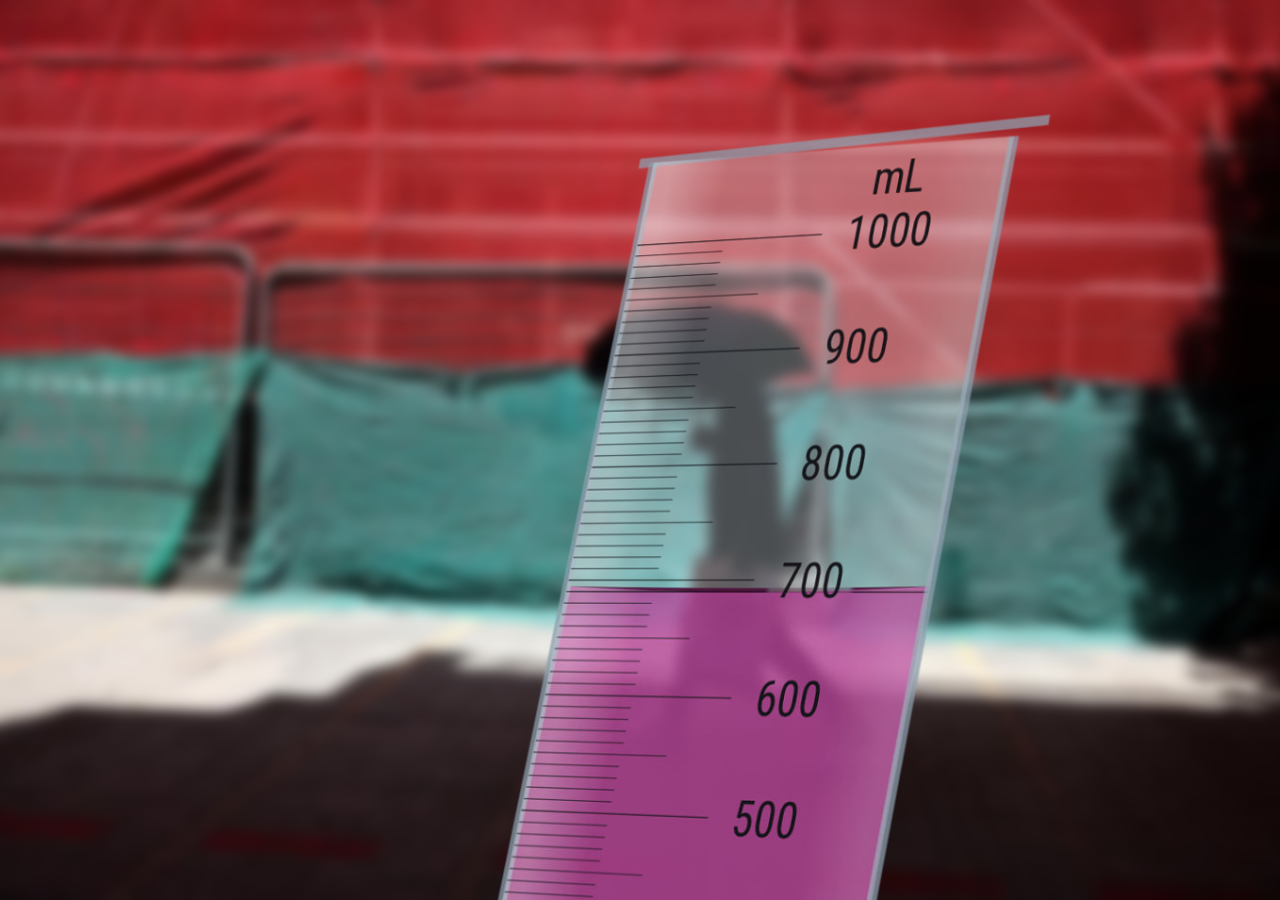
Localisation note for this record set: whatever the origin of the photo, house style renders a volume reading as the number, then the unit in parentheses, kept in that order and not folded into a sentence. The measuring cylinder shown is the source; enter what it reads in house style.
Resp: 690 (mL)
